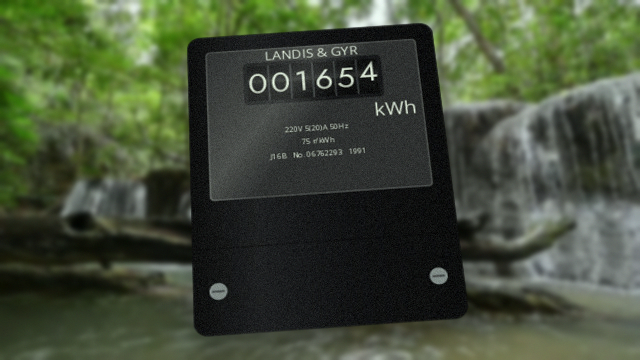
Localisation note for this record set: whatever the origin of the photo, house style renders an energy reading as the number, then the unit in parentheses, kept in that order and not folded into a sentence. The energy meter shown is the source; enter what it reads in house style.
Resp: 1654 (kWh)
